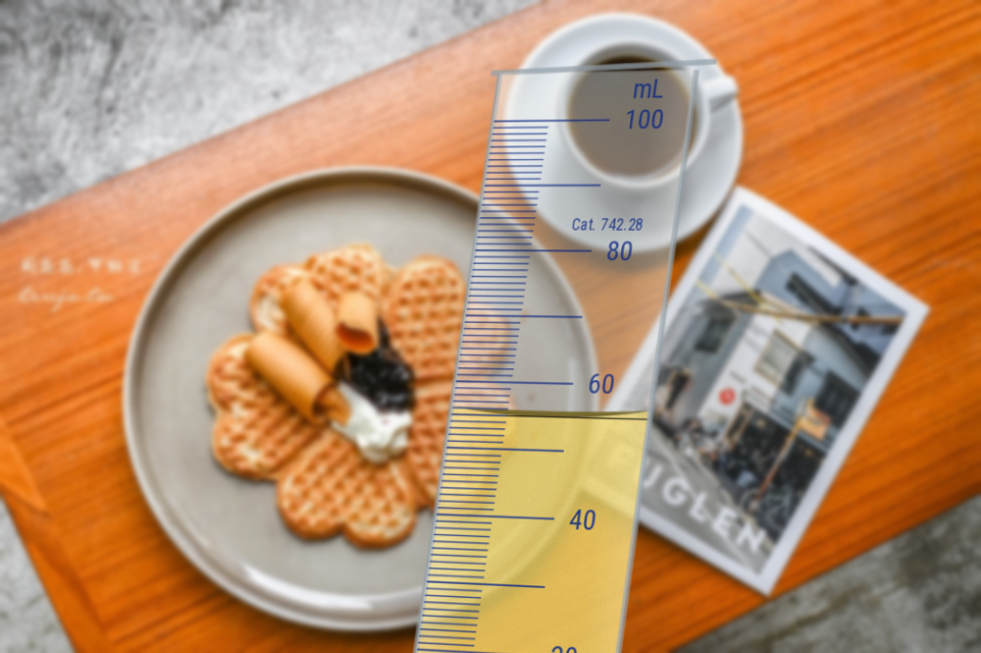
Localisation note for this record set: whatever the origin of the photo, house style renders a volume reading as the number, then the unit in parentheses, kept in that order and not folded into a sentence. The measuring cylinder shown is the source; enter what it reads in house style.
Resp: 55 (mL)
